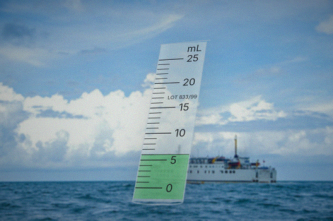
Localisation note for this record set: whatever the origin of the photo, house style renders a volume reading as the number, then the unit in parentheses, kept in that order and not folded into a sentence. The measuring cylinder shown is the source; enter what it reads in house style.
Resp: 6 (mL)
